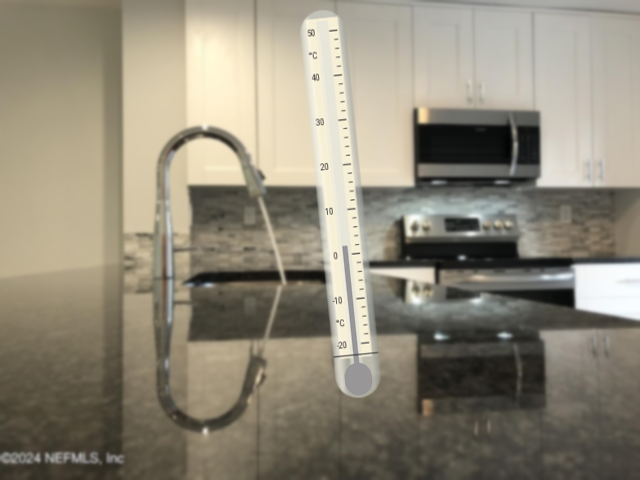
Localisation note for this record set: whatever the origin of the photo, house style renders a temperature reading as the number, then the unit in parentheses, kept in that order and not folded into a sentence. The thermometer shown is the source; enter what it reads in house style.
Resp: 2 (°C)
